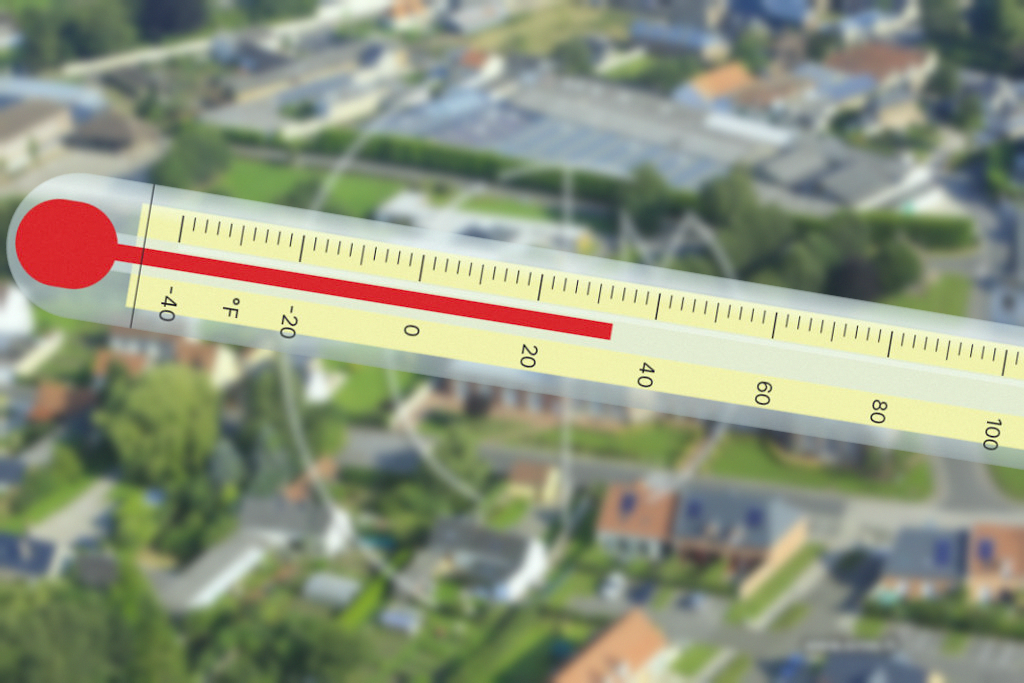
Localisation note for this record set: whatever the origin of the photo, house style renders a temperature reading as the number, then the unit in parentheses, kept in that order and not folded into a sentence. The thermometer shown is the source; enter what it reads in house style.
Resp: 33 (°F)
